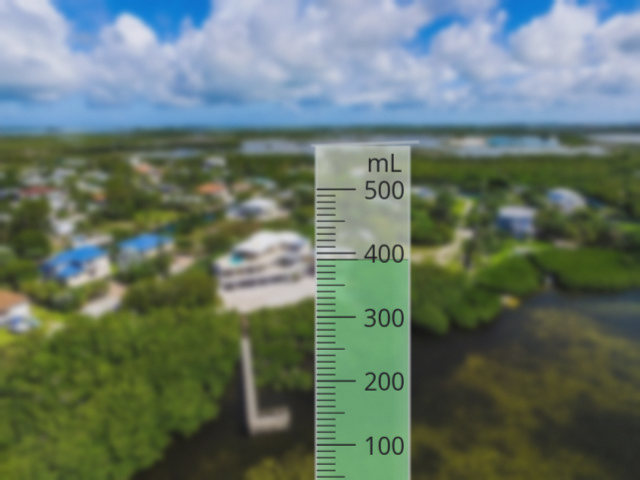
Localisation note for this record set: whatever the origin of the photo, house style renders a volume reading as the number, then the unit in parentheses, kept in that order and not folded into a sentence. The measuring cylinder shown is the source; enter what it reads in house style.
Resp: 390 (mL)
